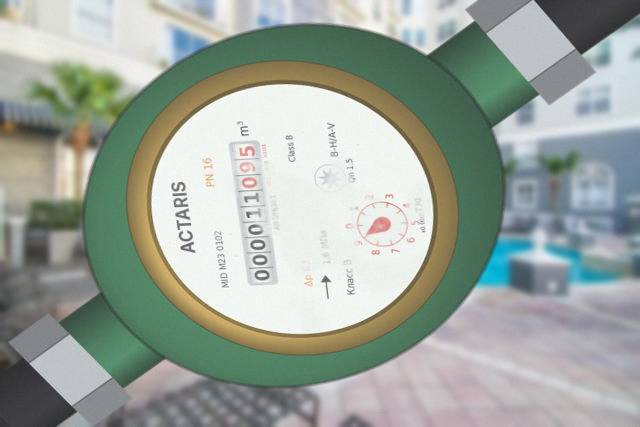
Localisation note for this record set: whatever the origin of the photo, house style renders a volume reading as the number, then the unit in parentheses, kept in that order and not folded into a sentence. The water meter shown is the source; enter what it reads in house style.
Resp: 11.0949 (m³)
